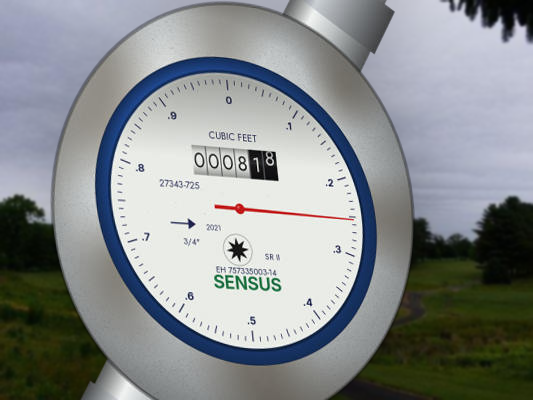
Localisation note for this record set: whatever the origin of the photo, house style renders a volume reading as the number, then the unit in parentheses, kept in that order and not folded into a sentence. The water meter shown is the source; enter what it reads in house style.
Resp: 818.25 (ft³)
